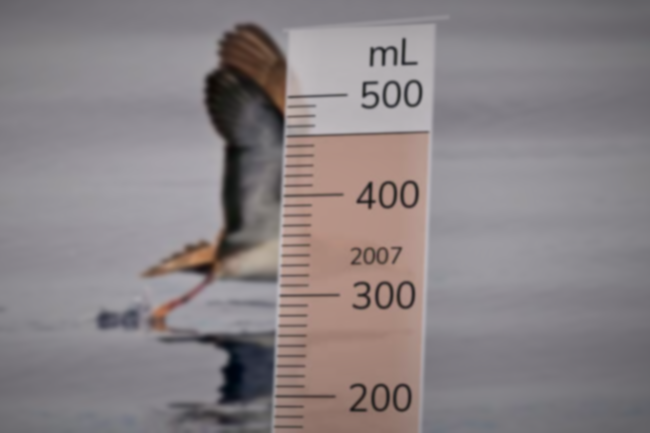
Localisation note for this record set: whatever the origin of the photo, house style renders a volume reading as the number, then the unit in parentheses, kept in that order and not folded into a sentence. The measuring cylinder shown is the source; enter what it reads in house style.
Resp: 460 (mL)
